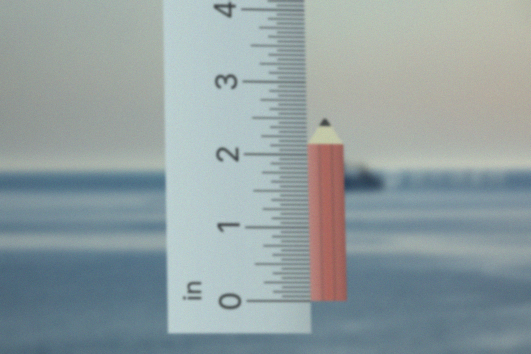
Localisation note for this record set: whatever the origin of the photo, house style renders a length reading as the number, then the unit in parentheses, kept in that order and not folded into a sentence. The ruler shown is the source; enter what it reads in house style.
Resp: 2.5 (in)
